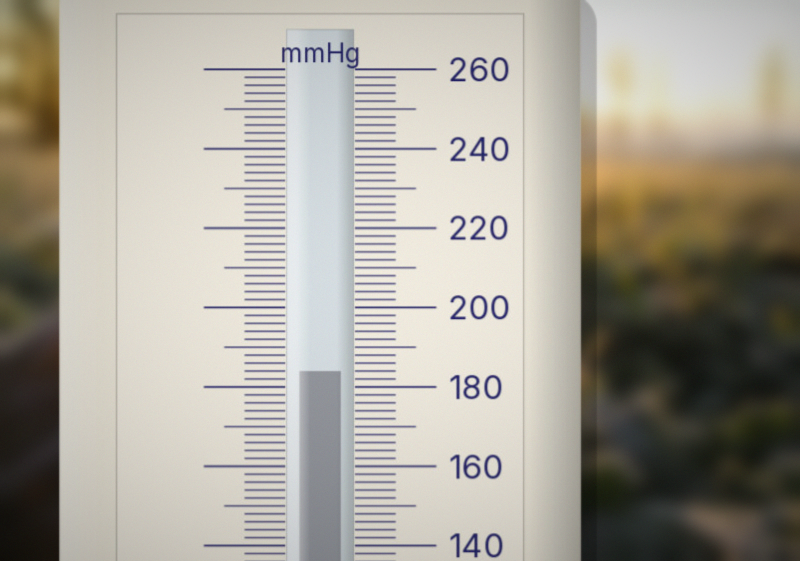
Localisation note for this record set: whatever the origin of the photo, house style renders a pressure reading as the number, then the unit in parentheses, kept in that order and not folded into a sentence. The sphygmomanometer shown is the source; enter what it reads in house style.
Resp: 184 (mmHg)
